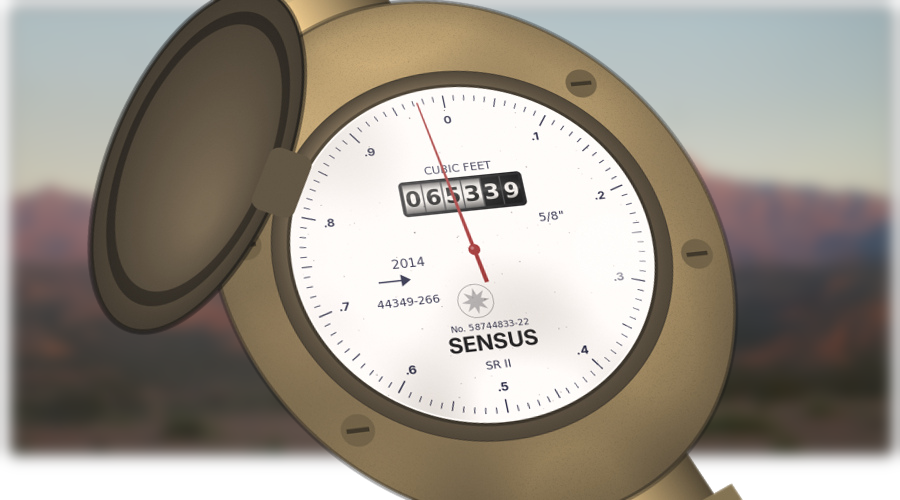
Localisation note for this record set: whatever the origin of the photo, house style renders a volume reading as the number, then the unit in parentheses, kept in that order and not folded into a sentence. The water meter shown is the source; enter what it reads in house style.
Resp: 65338.97 (ft³)
